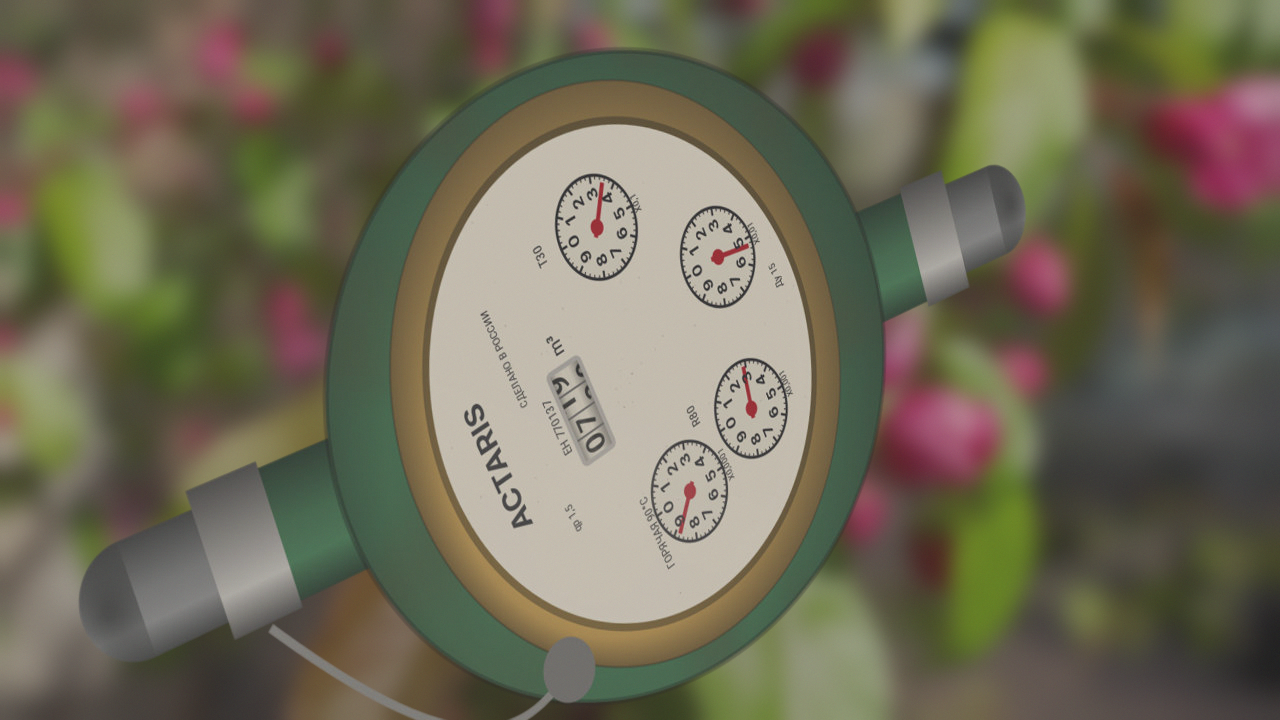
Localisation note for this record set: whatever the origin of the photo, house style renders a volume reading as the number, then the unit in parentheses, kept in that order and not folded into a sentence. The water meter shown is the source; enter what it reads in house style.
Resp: 719.3528 (m³)
